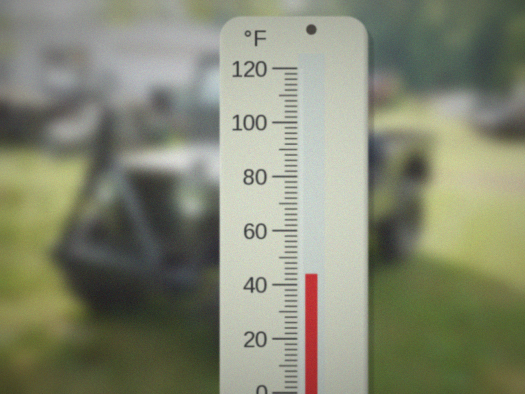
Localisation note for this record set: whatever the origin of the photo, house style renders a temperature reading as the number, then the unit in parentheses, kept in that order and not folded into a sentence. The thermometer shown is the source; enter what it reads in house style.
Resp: 44 (°F)
